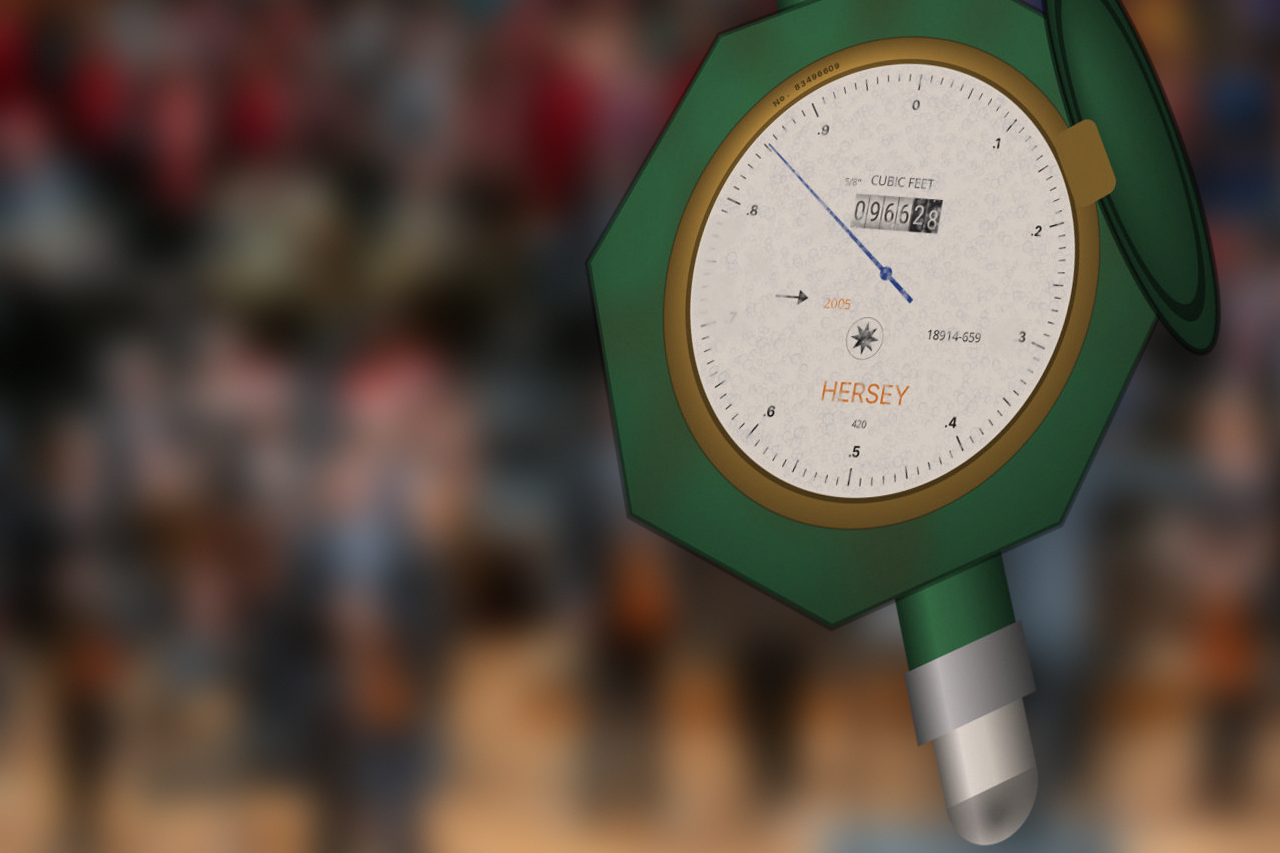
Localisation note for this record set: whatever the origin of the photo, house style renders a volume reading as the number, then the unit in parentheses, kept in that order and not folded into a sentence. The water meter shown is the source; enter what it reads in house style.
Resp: 96627.85 (ft³)
